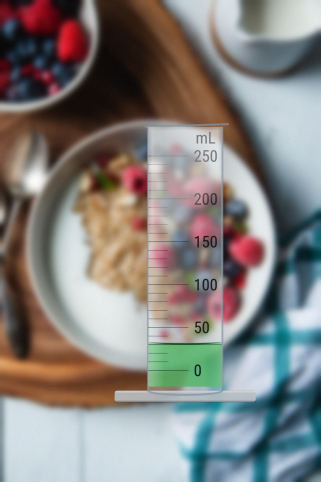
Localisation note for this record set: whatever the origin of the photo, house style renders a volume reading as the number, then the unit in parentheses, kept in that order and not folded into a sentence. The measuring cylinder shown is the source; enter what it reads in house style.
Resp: 30 (mL)
